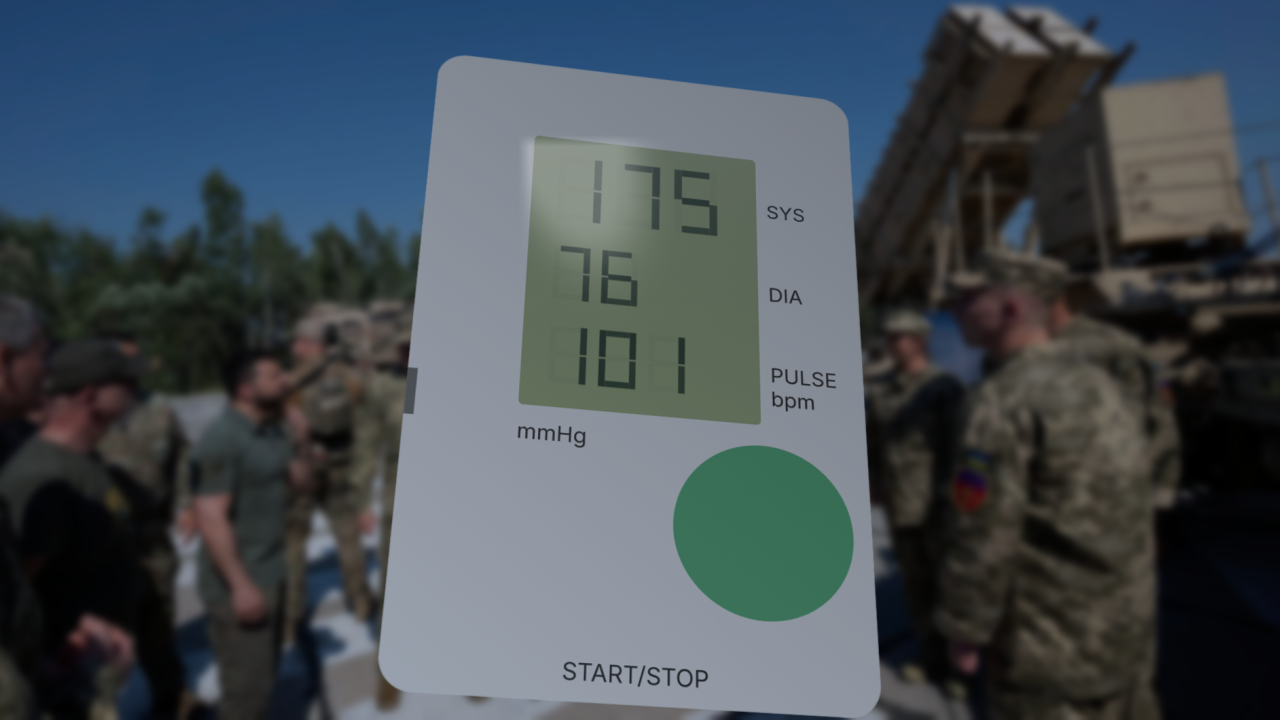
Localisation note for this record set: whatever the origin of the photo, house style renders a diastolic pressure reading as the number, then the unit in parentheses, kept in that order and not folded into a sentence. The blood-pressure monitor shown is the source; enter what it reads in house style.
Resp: 76 (mmHg)
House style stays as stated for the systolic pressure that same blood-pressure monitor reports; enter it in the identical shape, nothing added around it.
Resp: 175 (mmHg)
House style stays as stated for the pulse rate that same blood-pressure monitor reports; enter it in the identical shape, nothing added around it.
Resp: 101 (bpm)
